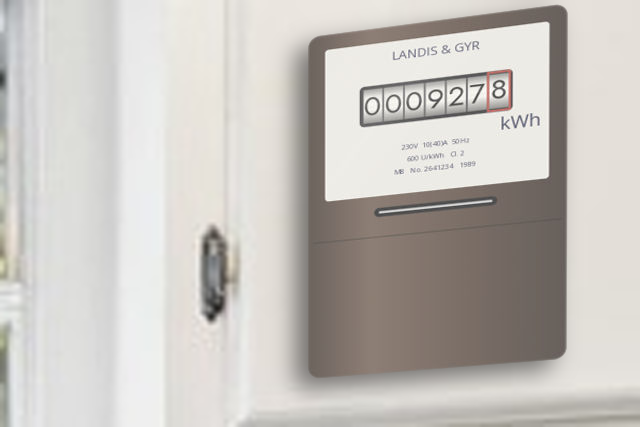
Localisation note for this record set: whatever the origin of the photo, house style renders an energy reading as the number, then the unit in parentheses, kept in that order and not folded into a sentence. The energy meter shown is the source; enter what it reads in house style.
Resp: 927.8 (kWh)
